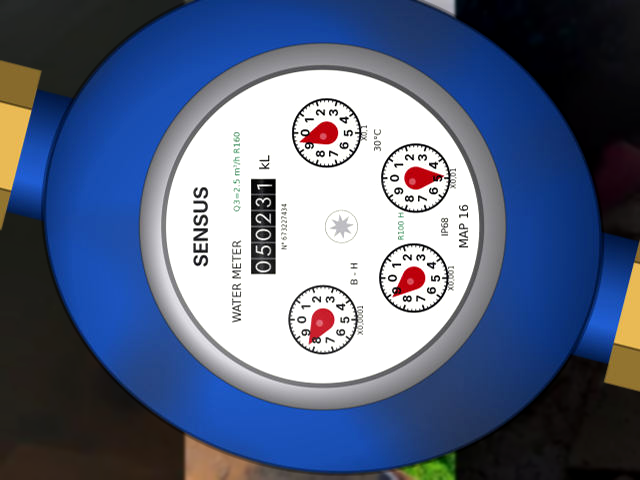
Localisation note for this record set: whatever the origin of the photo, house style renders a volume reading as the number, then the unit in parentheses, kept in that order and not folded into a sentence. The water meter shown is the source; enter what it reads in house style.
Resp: 50230.9488 (kL)
